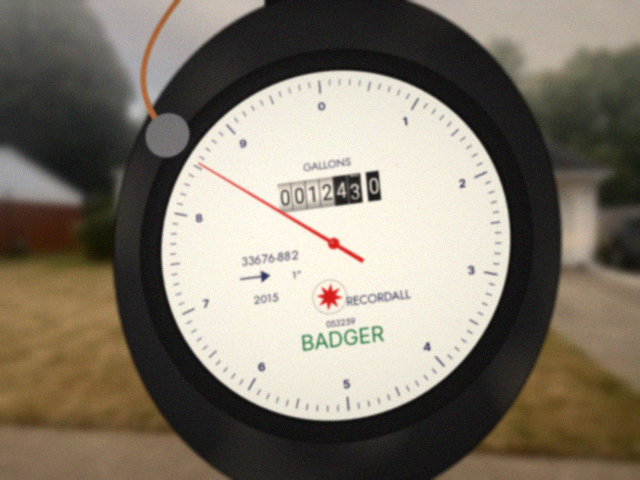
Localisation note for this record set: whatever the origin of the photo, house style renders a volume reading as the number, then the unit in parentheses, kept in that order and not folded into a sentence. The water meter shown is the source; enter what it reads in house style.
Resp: 12428.5 (gal)
